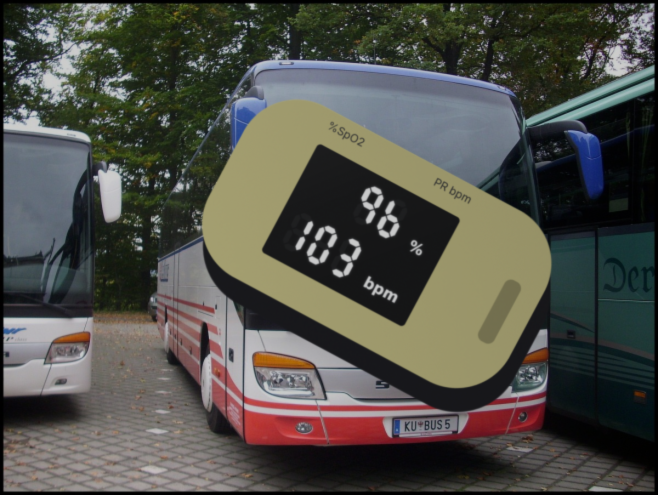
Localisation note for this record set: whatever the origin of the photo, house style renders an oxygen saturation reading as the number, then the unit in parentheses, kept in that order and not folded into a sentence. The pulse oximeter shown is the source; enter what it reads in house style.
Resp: 96 (%)
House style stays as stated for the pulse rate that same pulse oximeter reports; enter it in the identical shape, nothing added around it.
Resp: 103 (bpm)
